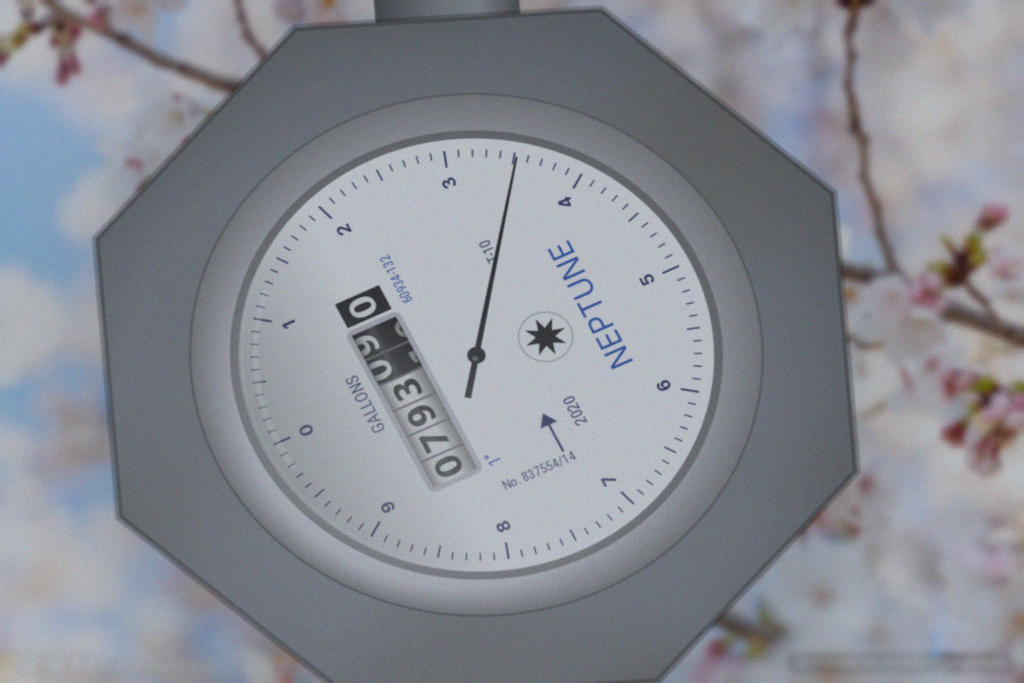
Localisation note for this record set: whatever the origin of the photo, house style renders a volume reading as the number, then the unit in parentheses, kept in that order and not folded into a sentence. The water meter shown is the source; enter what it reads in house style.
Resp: 793093.5 (gal)
